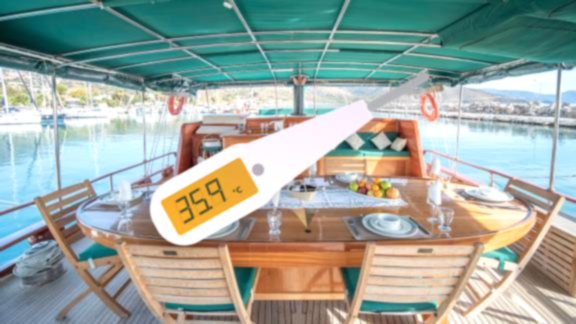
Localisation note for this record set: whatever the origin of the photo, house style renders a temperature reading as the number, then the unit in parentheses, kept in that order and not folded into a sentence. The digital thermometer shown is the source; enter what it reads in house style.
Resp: 35.9 (°C)
